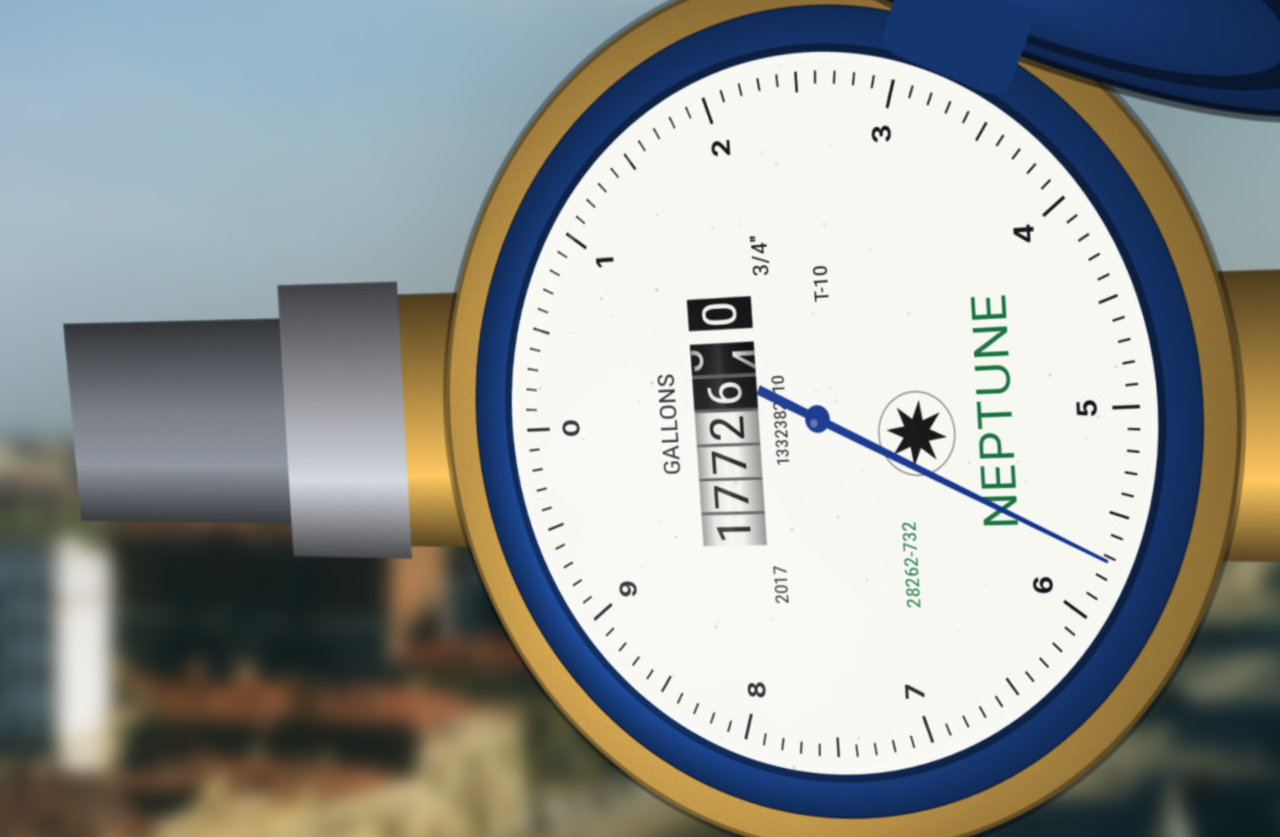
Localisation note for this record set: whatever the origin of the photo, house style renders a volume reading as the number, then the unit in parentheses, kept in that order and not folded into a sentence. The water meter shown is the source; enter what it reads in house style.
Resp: 1772635.7 (gal)
